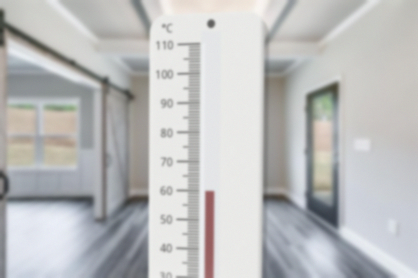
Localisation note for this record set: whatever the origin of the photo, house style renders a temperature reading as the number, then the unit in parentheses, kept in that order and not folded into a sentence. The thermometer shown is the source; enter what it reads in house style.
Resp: 60 (°C)
